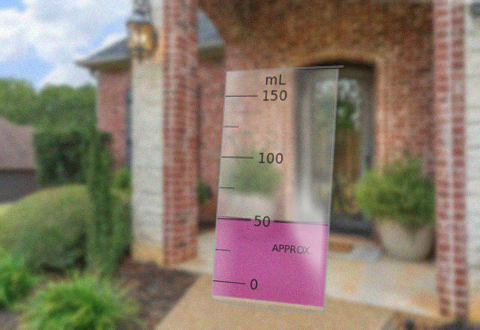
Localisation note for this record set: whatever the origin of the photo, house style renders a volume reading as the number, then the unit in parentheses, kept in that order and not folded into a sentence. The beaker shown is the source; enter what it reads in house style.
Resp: 50 (mL)
